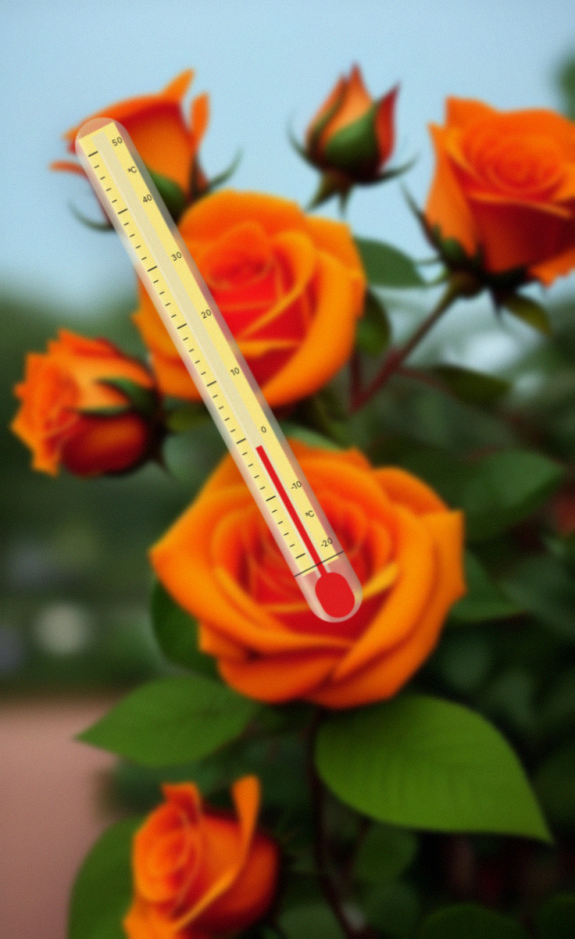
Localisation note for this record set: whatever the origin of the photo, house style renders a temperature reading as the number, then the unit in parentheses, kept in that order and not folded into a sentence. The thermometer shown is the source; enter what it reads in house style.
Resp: -2 (°C)
